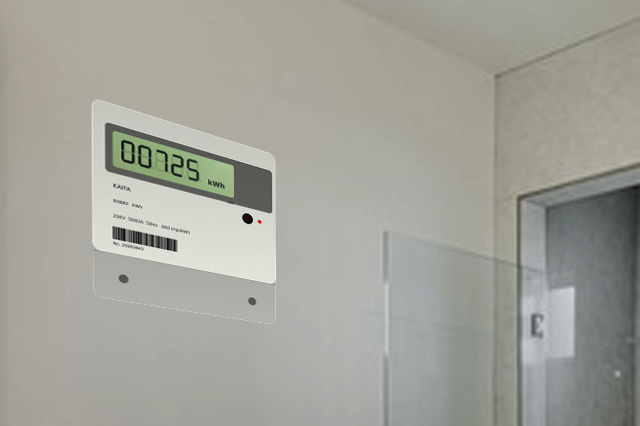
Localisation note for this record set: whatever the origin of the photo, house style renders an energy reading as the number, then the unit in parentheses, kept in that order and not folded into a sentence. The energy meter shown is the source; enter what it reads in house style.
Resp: 725 (kWh)
